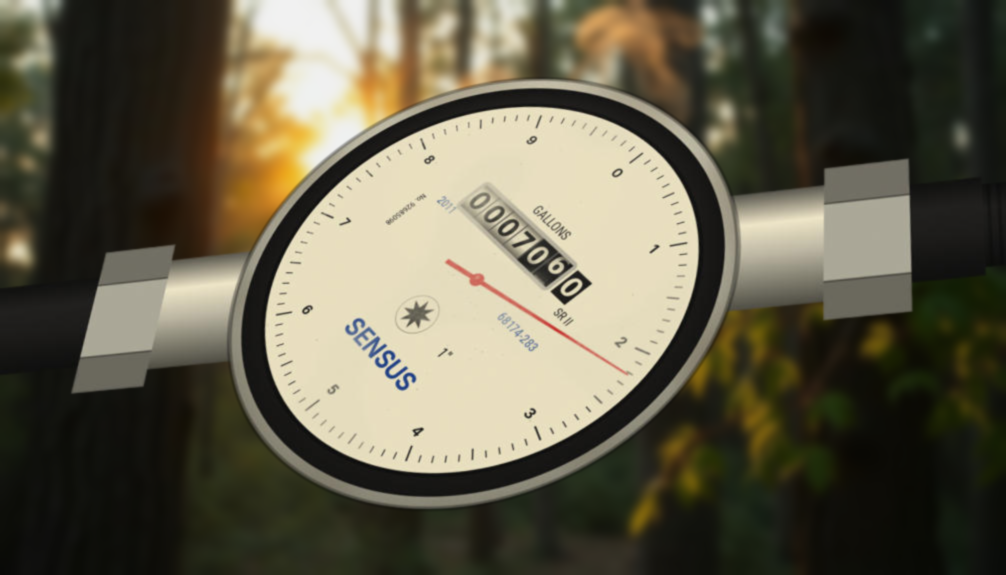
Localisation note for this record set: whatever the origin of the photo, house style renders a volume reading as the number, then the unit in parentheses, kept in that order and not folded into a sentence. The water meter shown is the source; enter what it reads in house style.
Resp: 7062.2 (gal)
